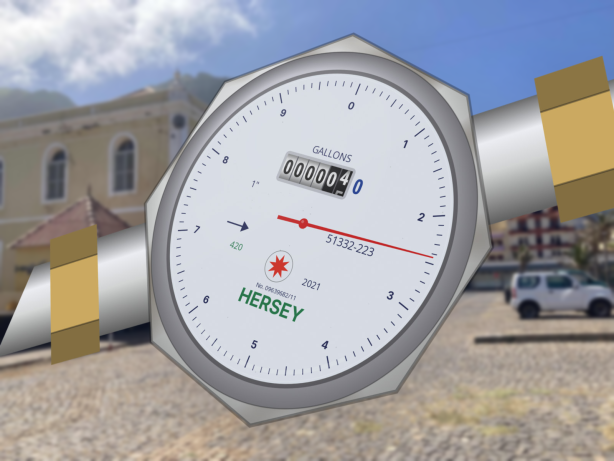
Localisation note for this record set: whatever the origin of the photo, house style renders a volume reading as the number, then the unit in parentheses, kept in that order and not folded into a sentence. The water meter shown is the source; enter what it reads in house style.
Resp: 42.4 (gal)
